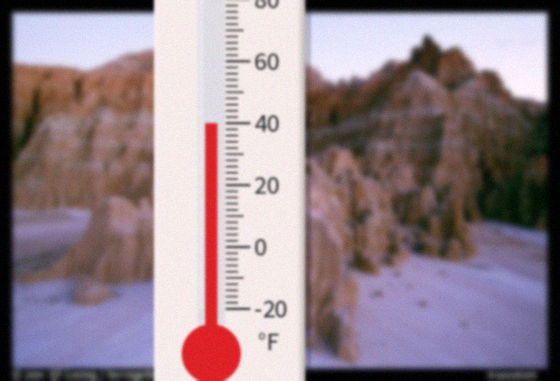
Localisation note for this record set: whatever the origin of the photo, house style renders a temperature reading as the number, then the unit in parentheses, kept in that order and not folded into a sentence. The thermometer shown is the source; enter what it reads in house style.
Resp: 40 (°F)
